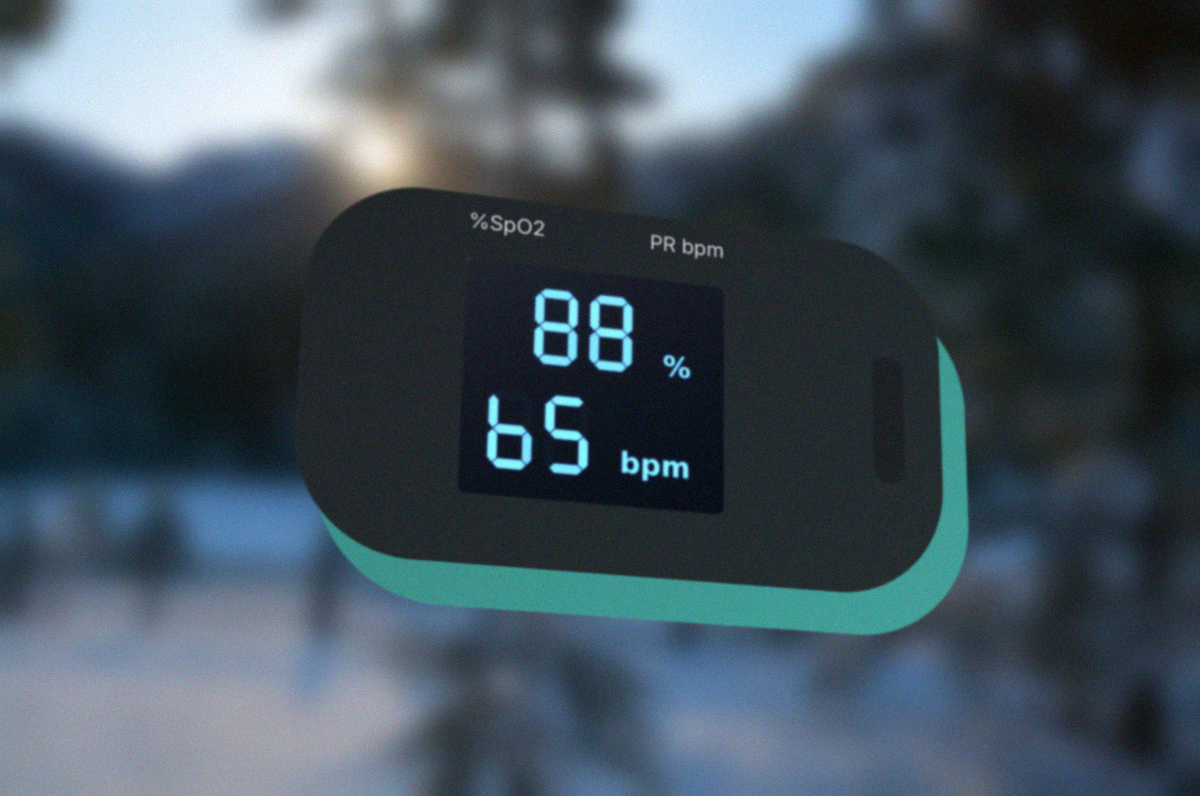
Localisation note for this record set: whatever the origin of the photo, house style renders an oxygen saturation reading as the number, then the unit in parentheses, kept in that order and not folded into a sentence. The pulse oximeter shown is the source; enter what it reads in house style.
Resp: 88 (%)
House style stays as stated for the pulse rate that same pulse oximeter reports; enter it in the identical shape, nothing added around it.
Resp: 65 (bpm)
